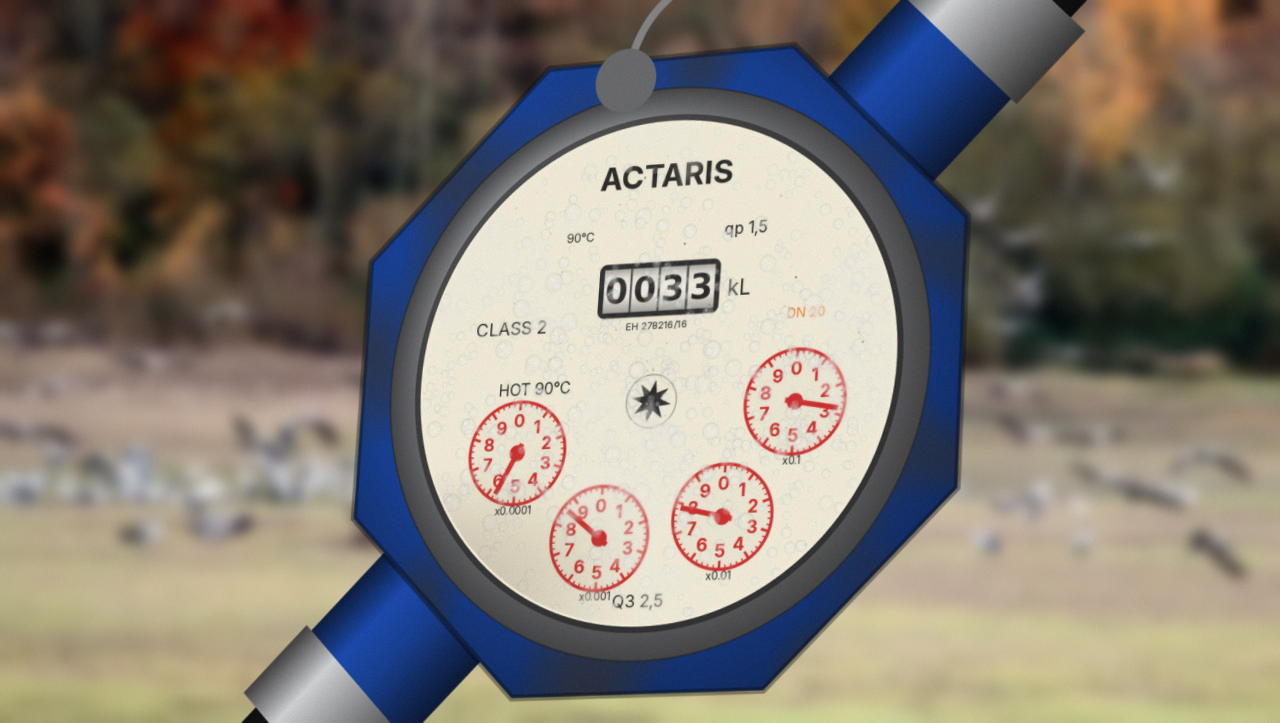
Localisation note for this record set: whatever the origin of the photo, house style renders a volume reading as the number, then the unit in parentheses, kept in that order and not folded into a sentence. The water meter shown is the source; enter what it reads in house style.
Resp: 33.2785 (kL)
